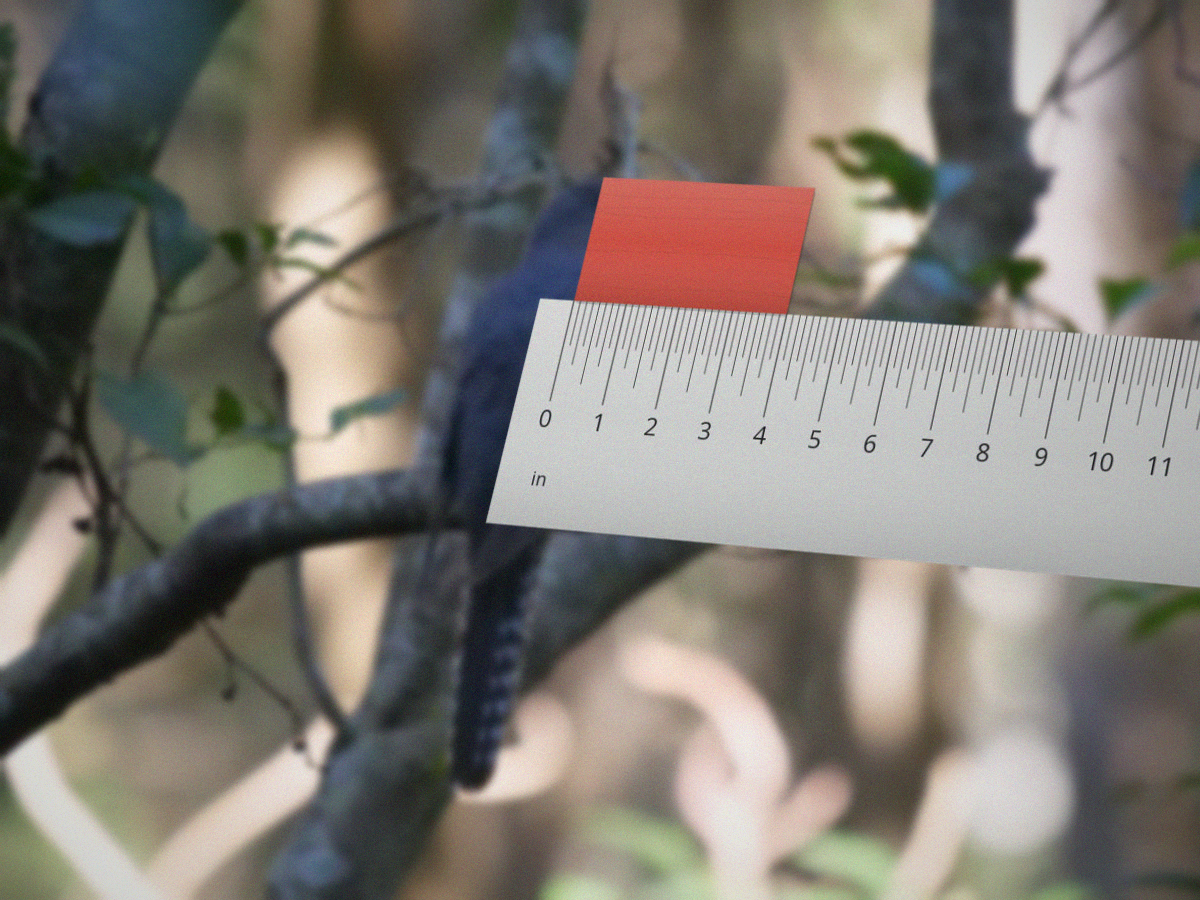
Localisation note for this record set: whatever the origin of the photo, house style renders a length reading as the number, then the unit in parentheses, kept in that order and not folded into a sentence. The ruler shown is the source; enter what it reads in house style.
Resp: 4 (in)
